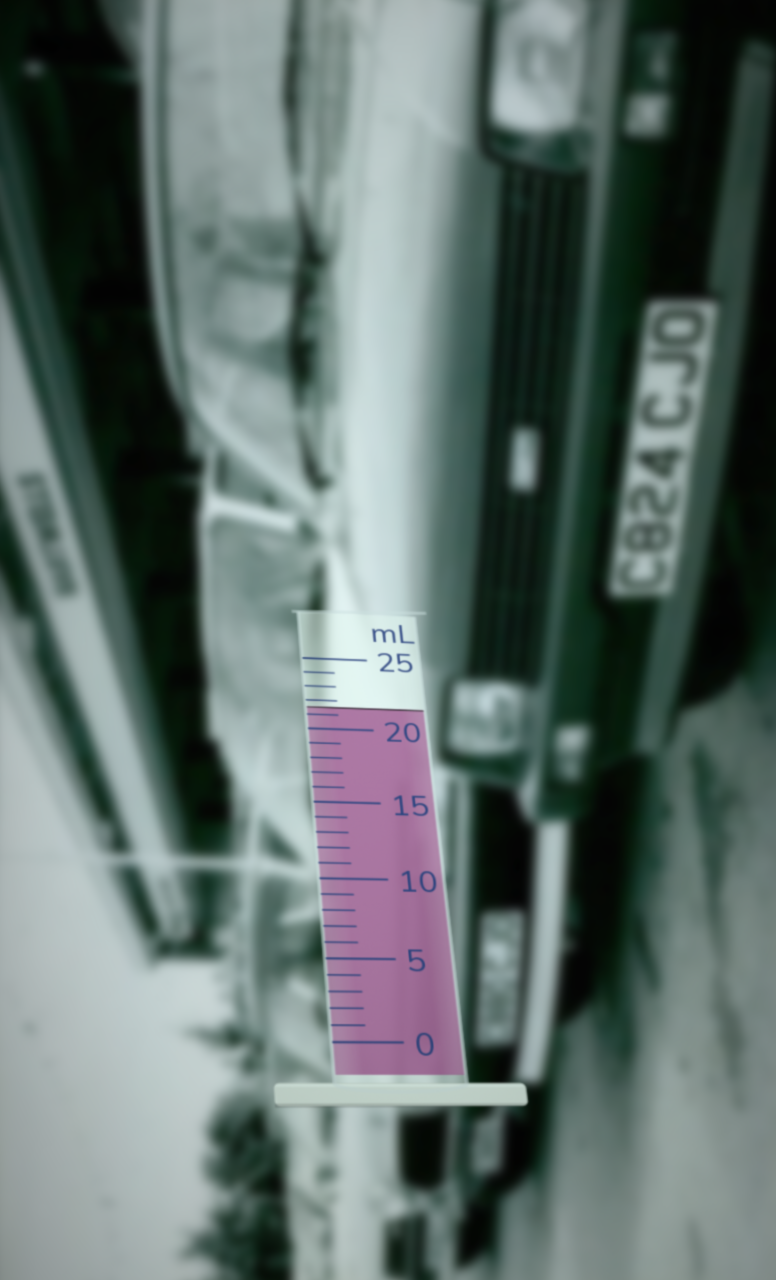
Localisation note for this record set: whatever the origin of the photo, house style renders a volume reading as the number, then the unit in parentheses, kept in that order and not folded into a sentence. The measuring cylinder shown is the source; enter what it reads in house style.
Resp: 21.5 (mL)
